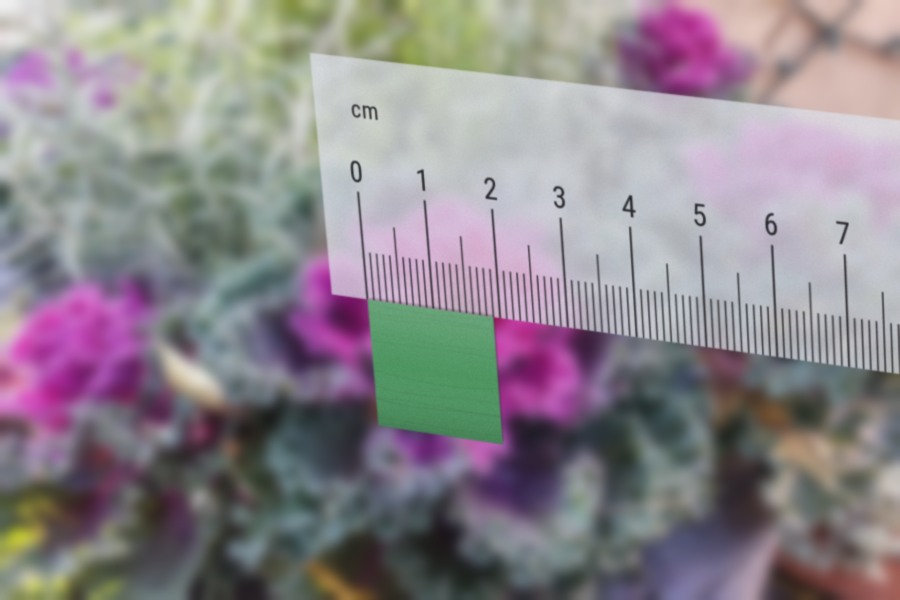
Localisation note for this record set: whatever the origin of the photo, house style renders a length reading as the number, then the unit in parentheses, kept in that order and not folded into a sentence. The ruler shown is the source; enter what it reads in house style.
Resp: 1.9 (cm)
